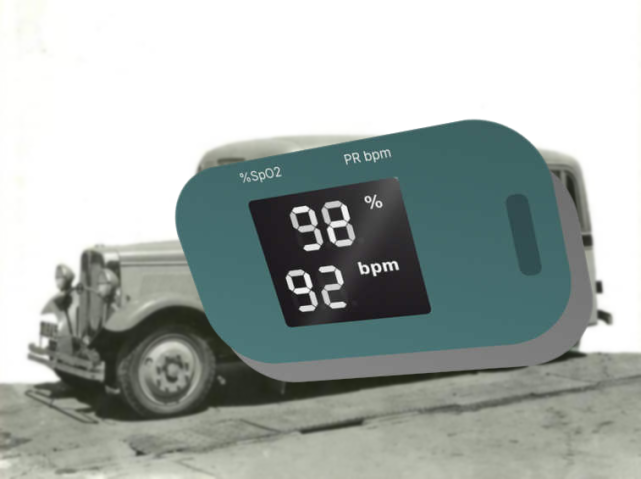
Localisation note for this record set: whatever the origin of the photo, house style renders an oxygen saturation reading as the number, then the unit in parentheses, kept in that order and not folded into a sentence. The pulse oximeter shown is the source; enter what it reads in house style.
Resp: 98 (%)
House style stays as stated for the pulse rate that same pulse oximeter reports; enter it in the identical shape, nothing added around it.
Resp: 92 (bpm)
